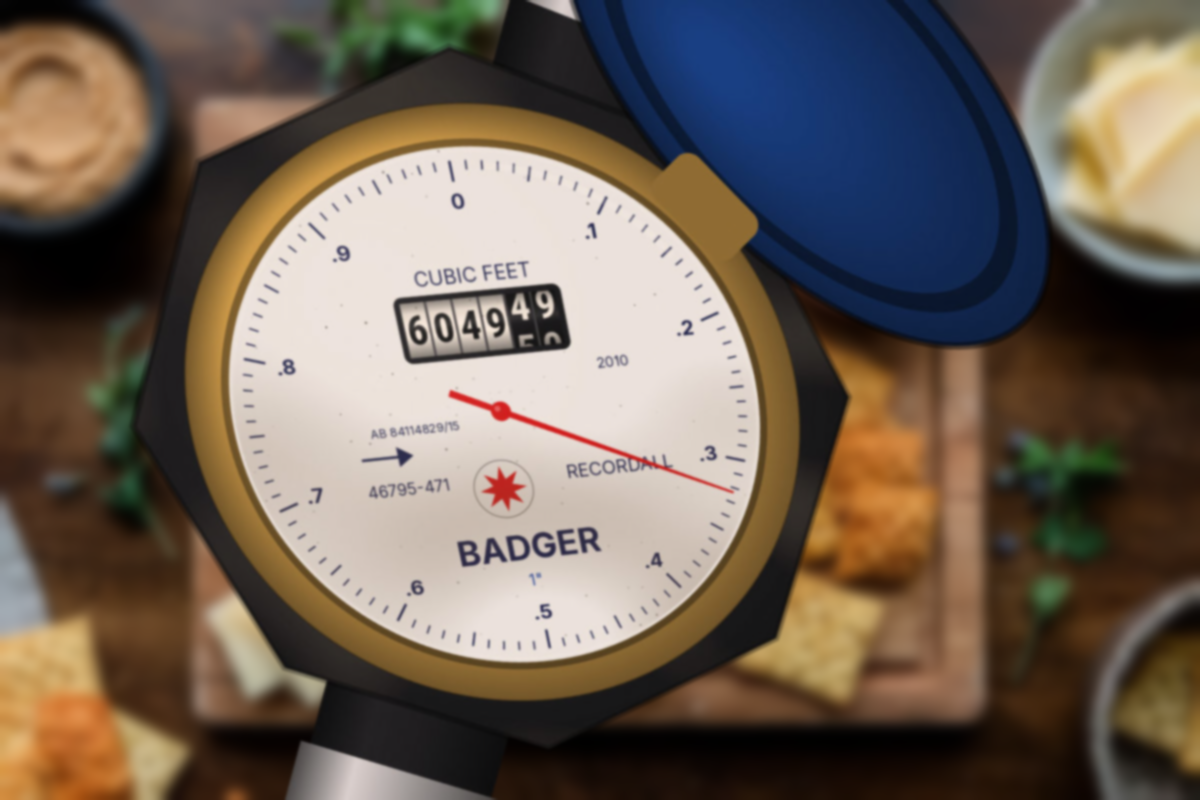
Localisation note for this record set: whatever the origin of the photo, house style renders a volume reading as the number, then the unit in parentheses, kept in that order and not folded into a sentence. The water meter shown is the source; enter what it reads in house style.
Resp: 604949.32 (ft³)
